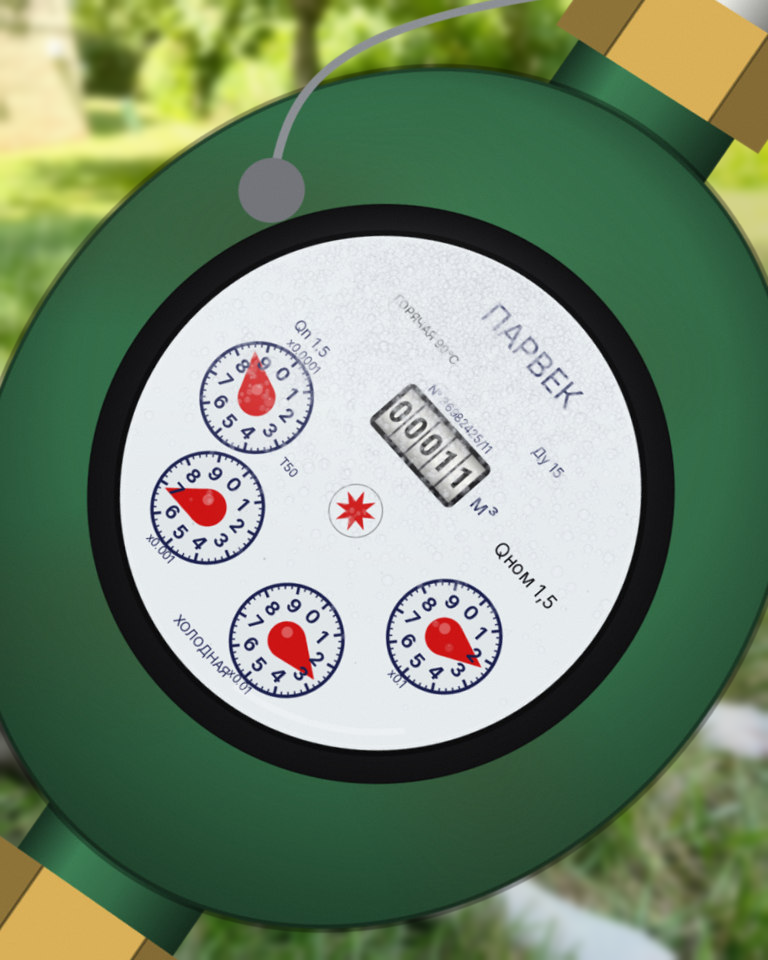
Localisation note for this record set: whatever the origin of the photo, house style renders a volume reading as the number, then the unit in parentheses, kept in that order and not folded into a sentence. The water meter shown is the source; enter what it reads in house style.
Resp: 11.2268 (m³)
